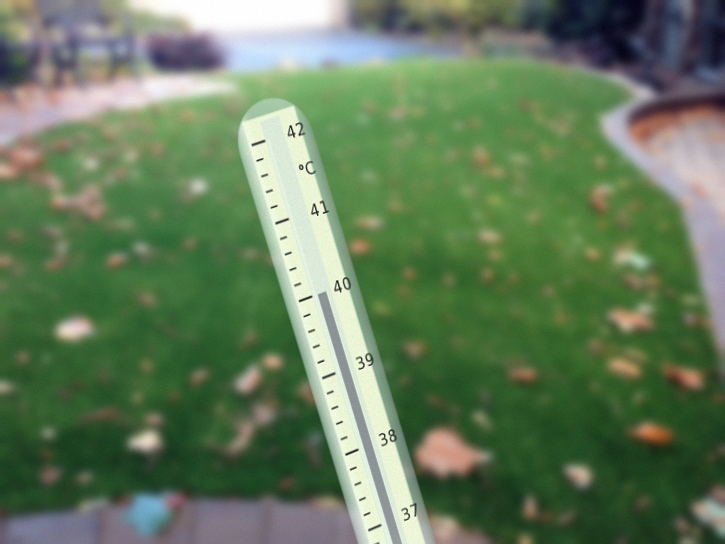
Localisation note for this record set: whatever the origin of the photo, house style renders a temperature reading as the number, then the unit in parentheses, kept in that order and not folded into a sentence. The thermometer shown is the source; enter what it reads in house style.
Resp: 40 (°C)
